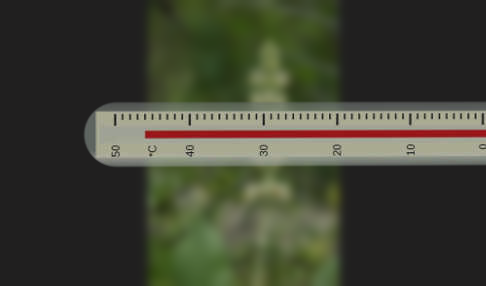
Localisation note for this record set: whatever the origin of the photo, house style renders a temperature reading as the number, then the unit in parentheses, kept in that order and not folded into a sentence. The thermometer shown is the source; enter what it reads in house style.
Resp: 46 (°C)
